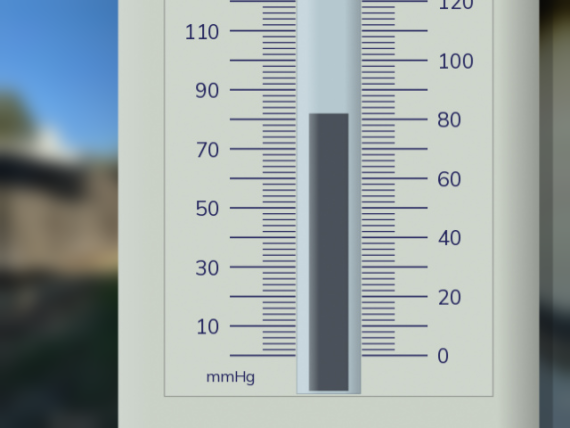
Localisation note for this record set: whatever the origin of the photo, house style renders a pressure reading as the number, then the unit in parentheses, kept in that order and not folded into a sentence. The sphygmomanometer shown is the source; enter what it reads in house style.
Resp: 82 (mmHg)
